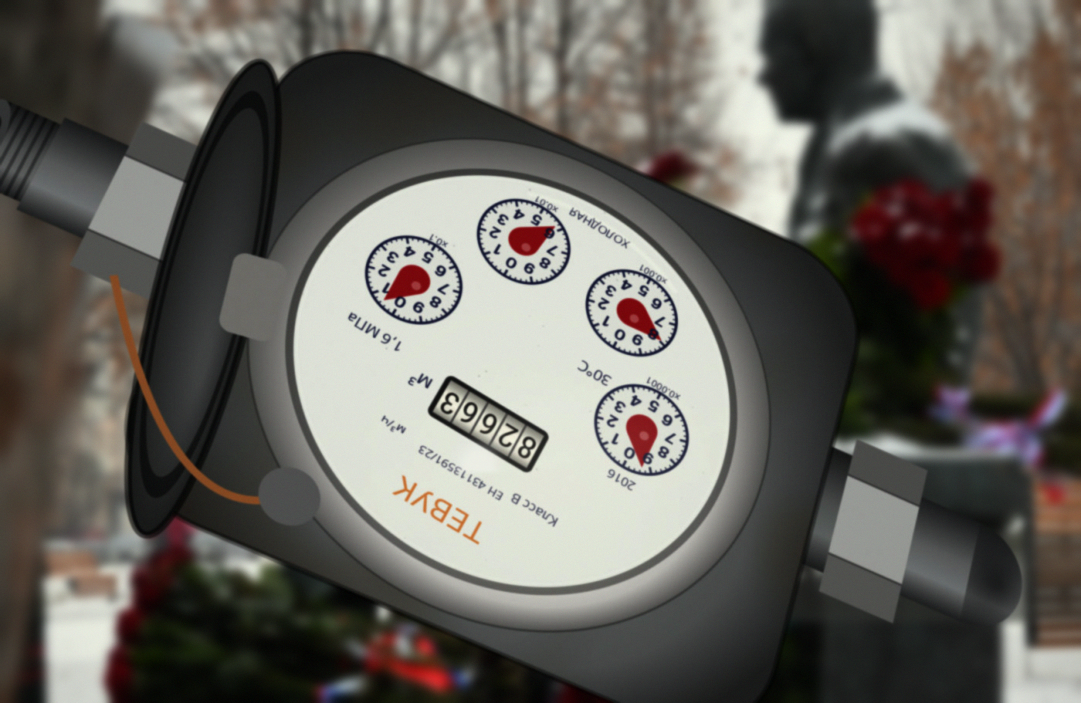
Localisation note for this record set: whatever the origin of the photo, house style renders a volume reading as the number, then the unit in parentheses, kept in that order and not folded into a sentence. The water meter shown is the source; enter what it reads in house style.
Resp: 82663.0579 (m³)
